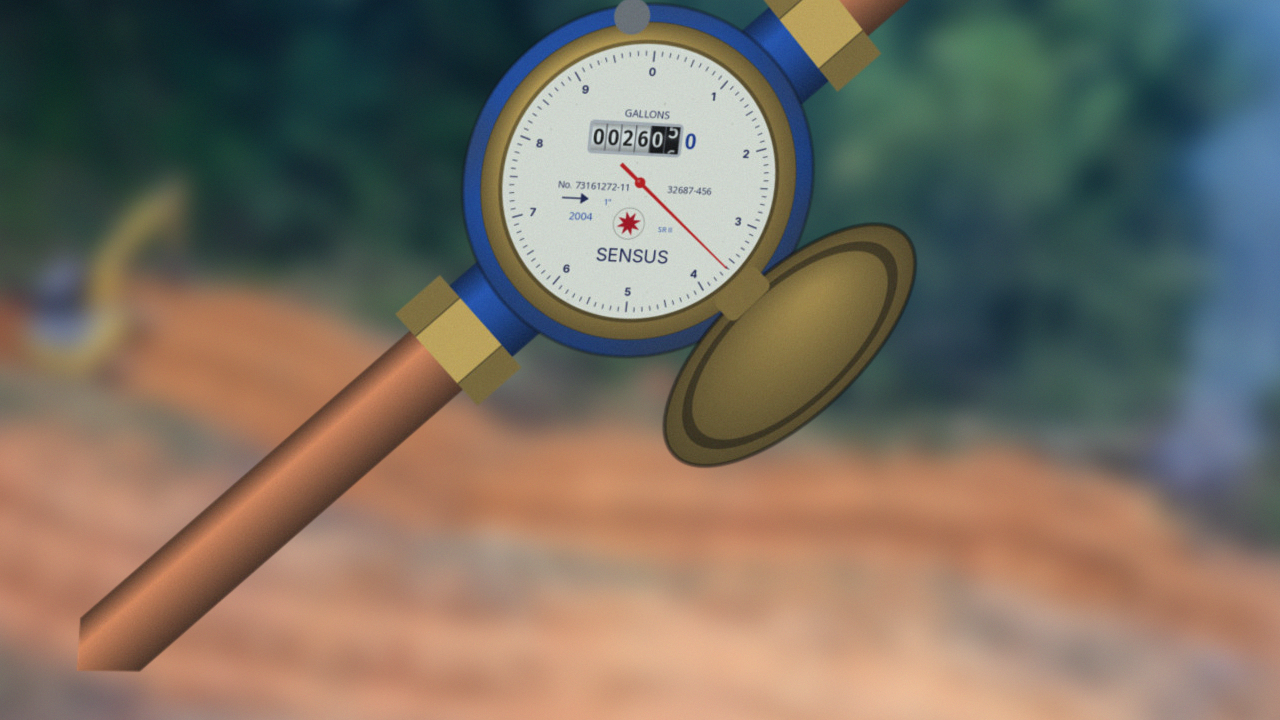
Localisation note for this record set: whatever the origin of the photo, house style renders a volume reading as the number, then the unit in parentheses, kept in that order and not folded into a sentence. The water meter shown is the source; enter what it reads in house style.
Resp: 26053.6 (gal)
